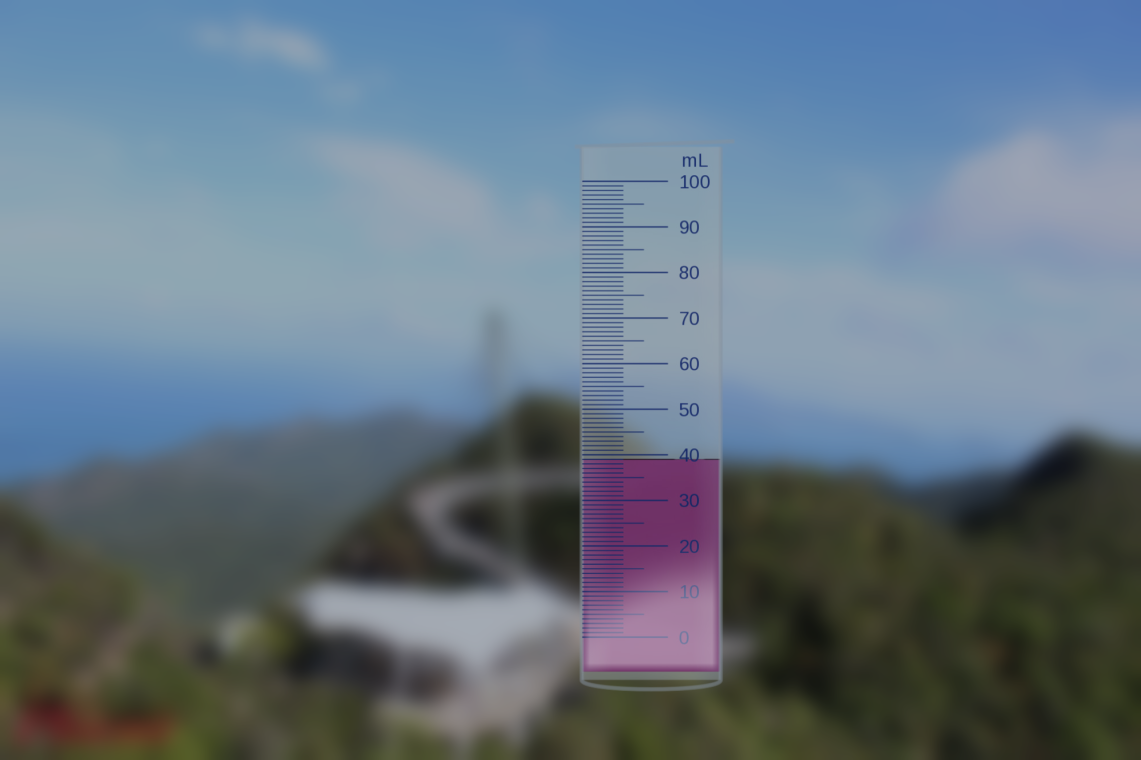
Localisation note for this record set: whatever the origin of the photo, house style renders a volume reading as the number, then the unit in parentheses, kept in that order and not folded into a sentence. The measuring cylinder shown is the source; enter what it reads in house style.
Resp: 39 (mL)
